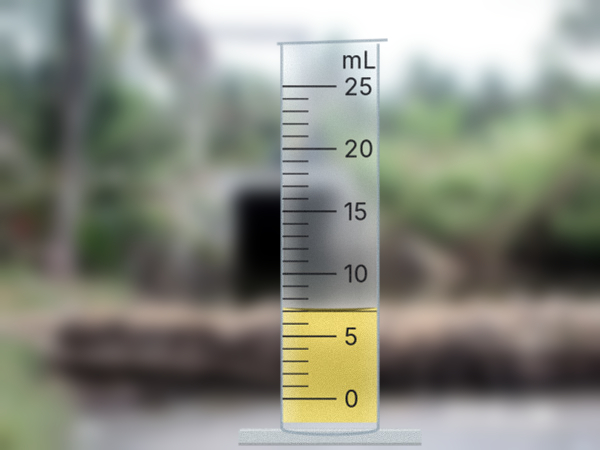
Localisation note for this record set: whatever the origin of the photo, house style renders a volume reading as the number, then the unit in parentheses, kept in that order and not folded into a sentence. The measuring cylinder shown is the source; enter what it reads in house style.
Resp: 7 (mL)
